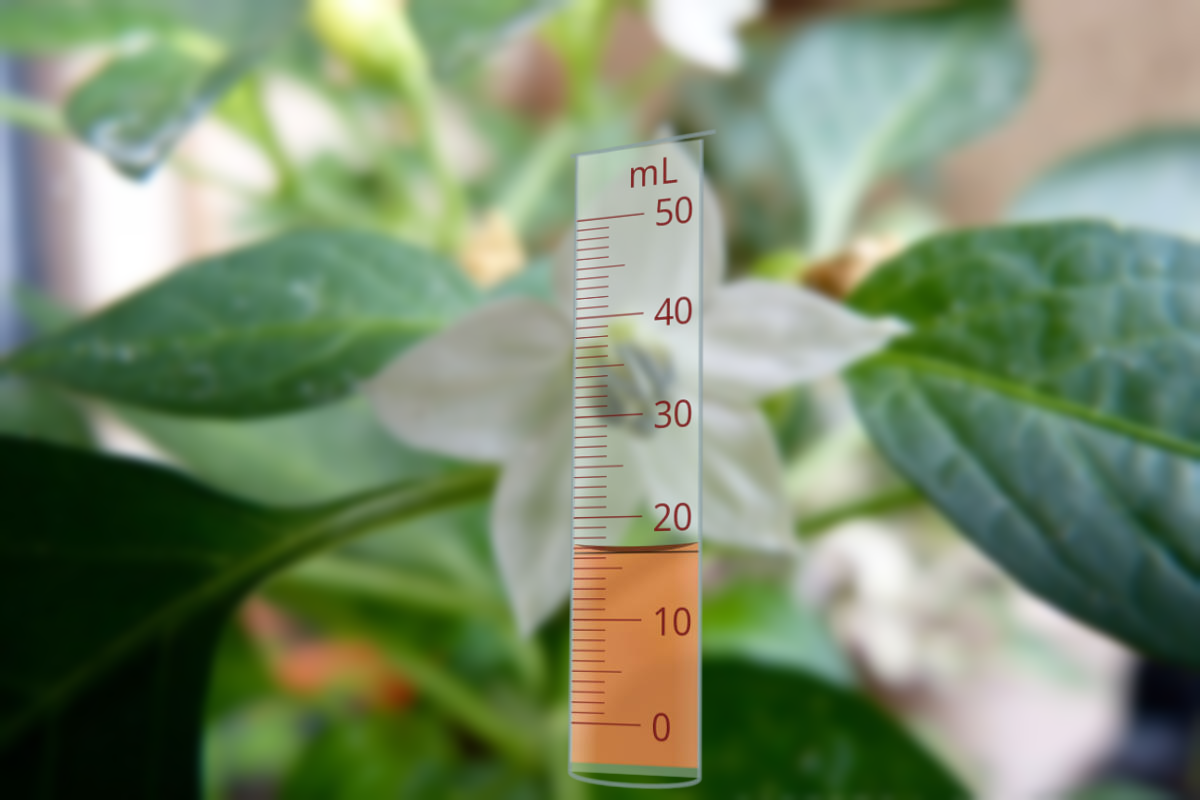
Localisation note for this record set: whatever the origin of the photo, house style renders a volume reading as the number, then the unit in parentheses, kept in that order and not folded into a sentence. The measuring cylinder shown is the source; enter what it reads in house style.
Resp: 16.5 (mL)
